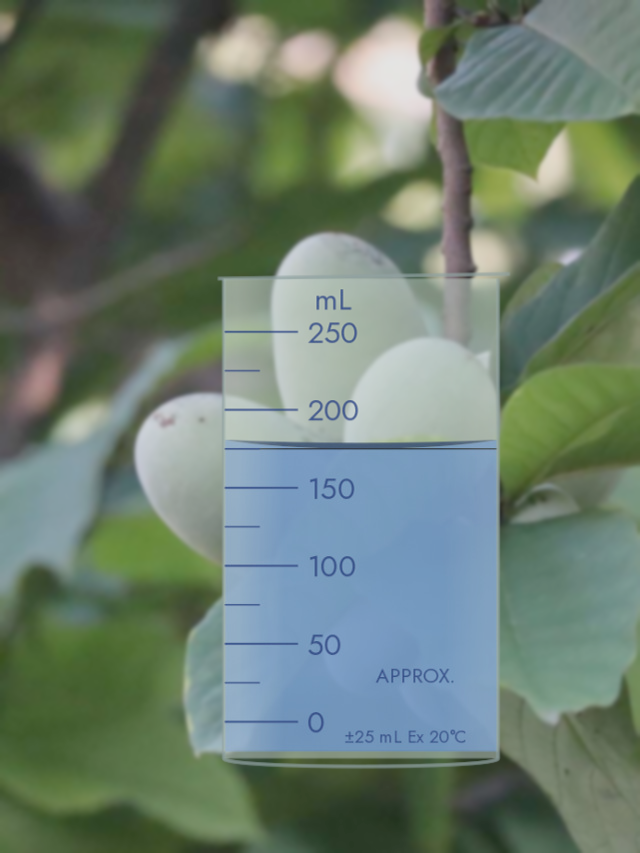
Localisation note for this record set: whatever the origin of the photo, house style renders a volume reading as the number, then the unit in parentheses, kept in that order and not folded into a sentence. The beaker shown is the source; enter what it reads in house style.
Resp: 175 (mL)
